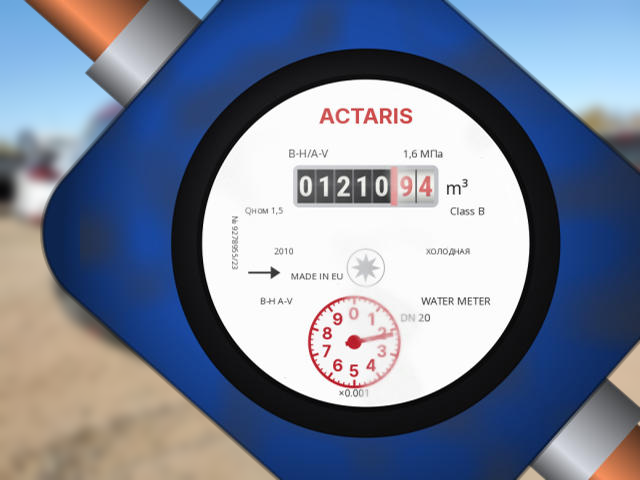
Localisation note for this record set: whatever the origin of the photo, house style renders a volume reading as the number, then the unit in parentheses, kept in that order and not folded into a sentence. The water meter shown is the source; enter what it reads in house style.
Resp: 1210.942 (m³)
